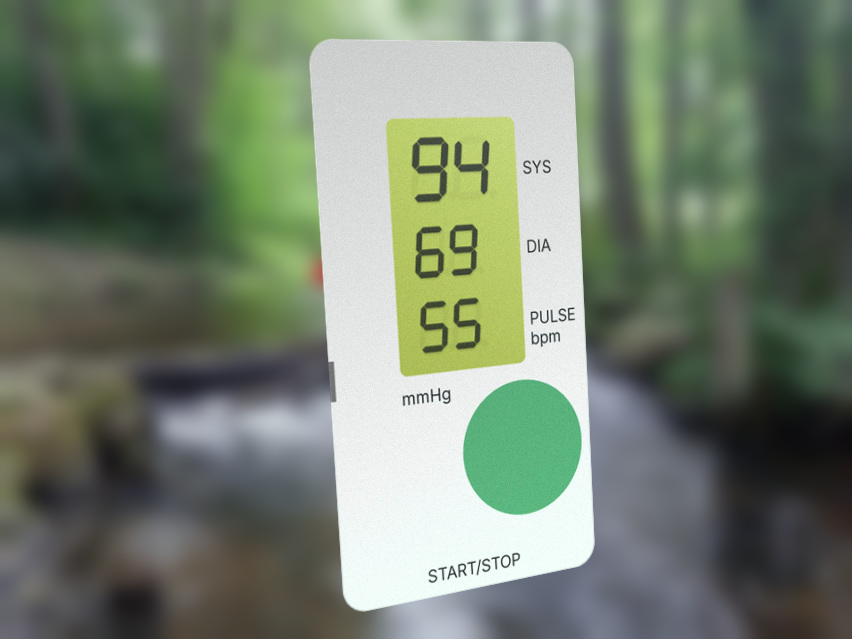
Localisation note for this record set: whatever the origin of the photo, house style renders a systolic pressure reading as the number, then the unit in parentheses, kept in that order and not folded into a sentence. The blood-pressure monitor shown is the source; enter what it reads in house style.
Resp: 94 (mmHg)
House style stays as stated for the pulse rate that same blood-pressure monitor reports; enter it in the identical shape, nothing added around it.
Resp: 55 (bpm)
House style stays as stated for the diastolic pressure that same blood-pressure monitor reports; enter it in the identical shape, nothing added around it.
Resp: 69 (mmHg)
